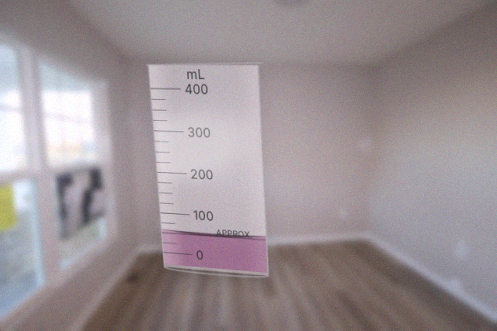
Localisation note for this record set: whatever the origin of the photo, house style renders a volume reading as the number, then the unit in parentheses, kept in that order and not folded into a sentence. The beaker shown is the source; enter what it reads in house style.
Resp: 50 (mL)
